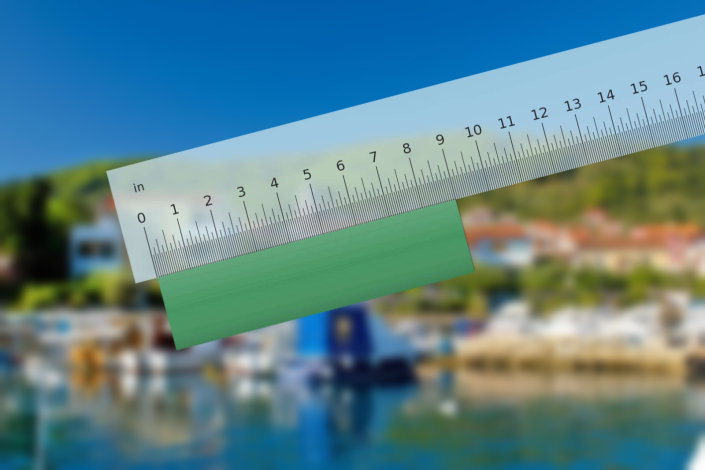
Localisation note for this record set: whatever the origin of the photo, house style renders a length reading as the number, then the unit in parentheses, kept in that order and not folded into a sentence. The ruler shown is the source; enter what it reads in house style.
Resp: 9 (in)
